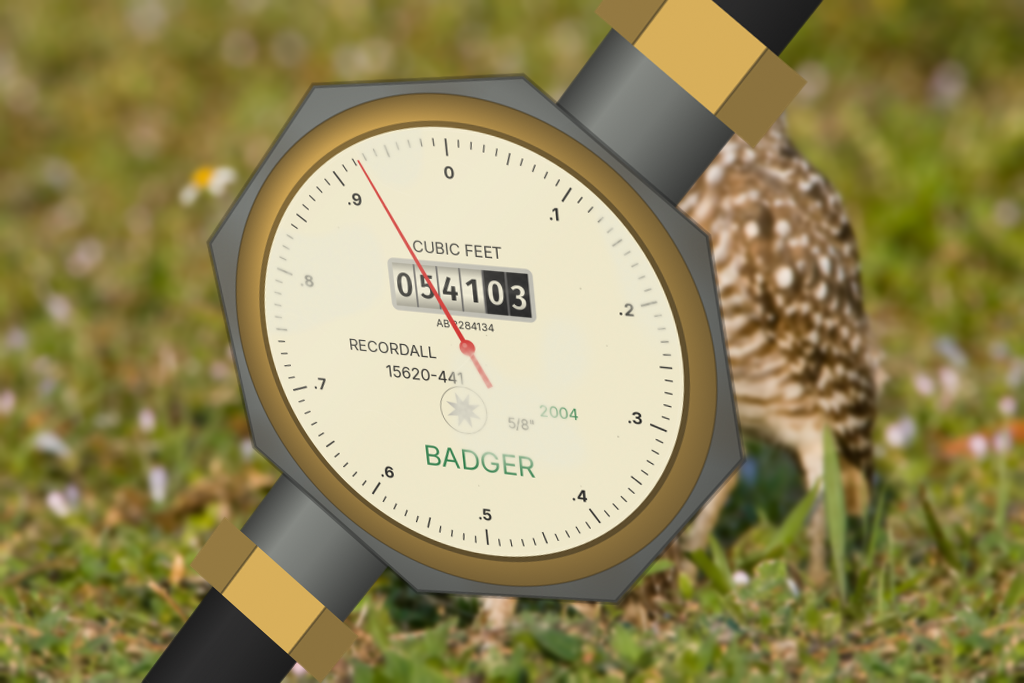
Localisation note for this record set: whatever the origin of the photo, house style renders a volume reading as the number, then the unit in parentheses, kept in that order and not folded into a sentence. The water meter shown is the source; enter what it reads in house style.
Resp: 54102.92 (ft³)
